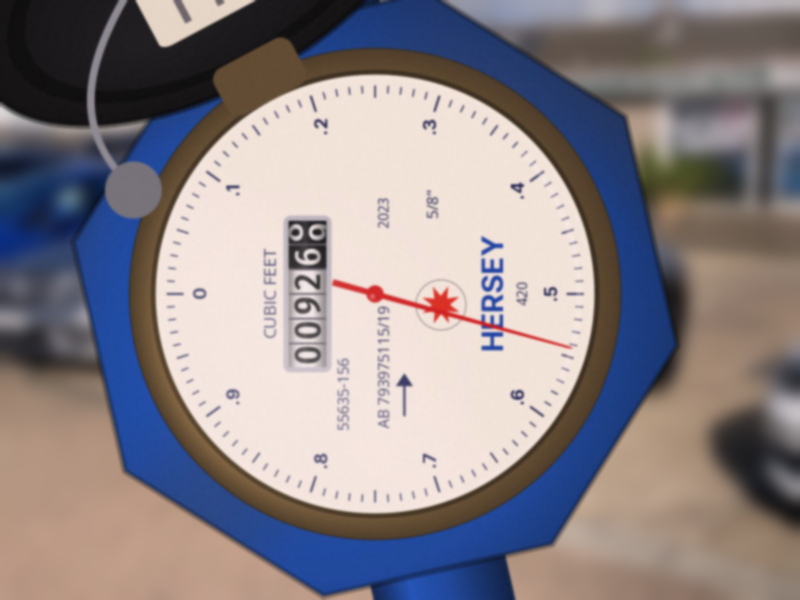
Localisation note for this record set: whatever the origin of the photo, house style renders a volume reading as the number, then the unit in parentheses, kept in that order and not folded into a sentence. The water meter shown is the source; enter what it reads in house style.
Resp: 9268.54 (ft³)
